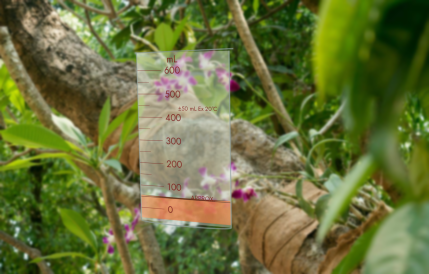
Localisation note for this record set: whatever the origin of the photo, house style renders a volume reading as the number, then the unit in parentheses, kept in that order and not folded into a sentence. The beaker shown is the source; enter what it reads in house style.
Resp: 50 (mL)
